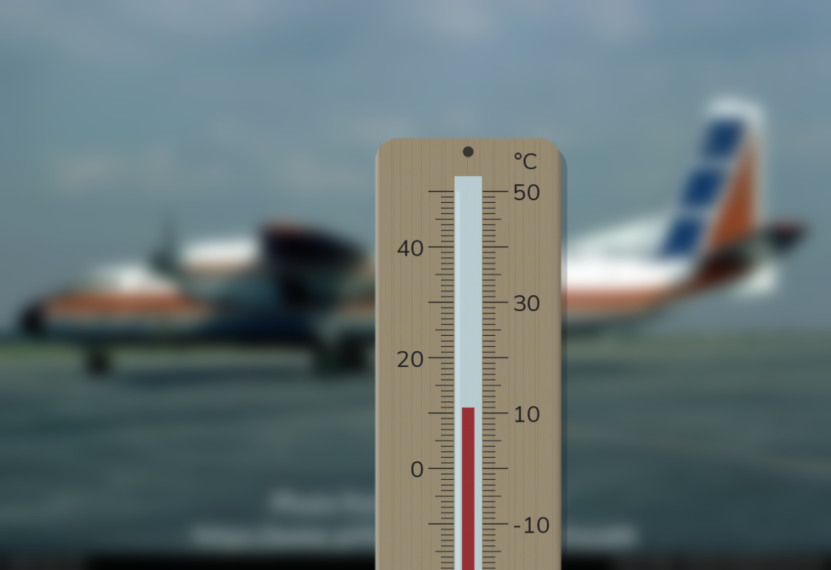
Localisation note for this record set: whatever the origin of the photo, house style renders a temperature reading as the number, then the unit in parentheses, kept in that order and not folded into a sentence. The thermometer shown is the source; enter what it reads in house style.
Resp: 11 (°C)
